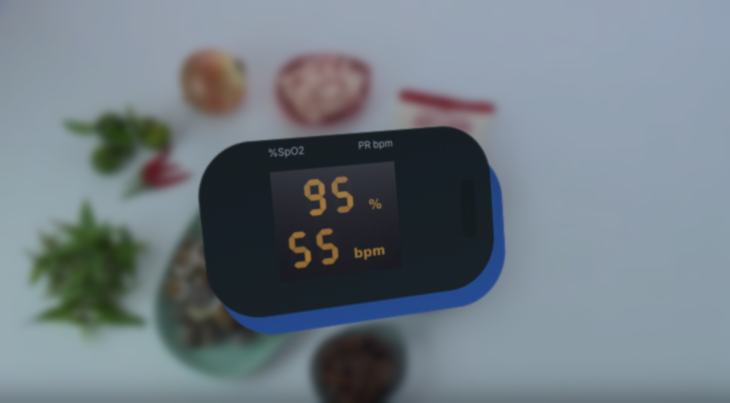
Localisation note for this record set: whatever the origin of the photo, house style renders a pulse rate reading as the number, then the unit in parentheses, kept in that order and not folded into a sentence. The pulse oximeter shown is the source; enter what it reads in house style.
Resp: 55 (bpm)
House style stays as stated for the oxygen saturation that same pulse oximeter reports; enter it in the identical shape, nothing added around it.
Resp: 95 (%)
